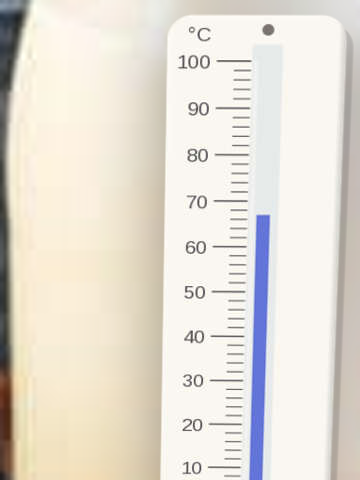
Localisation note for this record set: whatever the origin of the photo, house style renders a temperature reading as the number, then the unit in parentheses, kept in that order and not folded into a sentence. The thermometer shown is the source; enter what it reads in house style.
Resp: 67 (°C)
